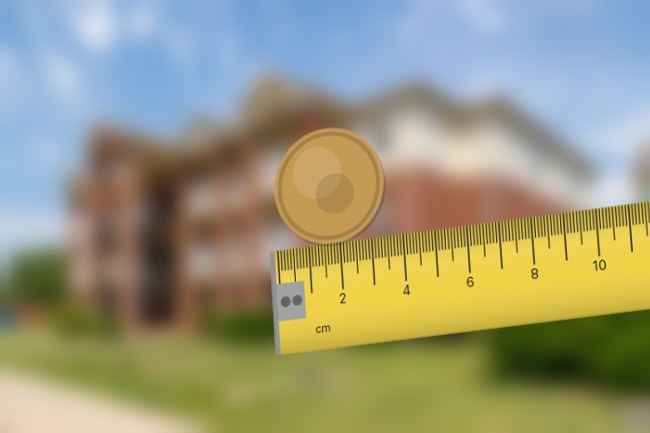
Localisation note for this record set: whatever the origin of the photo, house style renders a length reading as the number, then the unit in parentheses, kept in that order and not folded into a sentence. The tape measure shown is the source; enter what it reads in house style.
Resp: 3.5 (cm)
